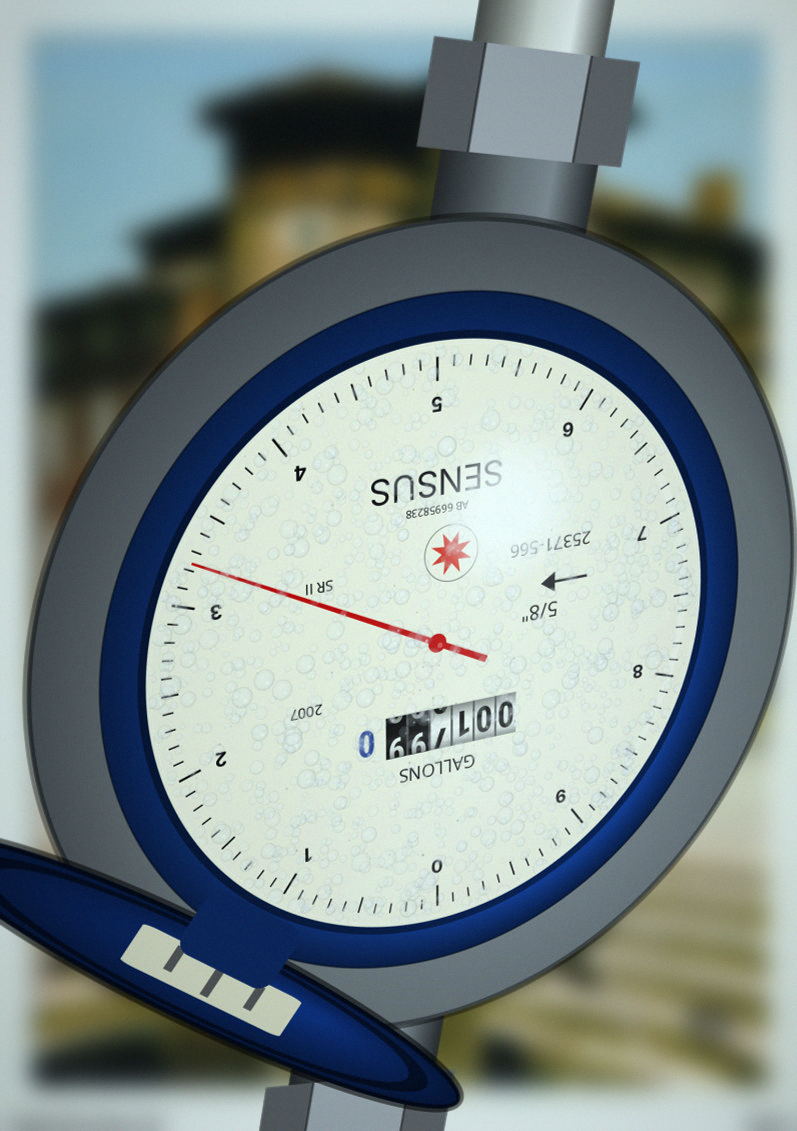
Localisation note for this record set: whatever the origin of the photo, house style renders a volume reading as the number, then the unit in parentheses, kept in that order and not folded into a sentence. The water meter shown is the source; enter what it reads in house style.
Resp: 17993.2 (gal)
